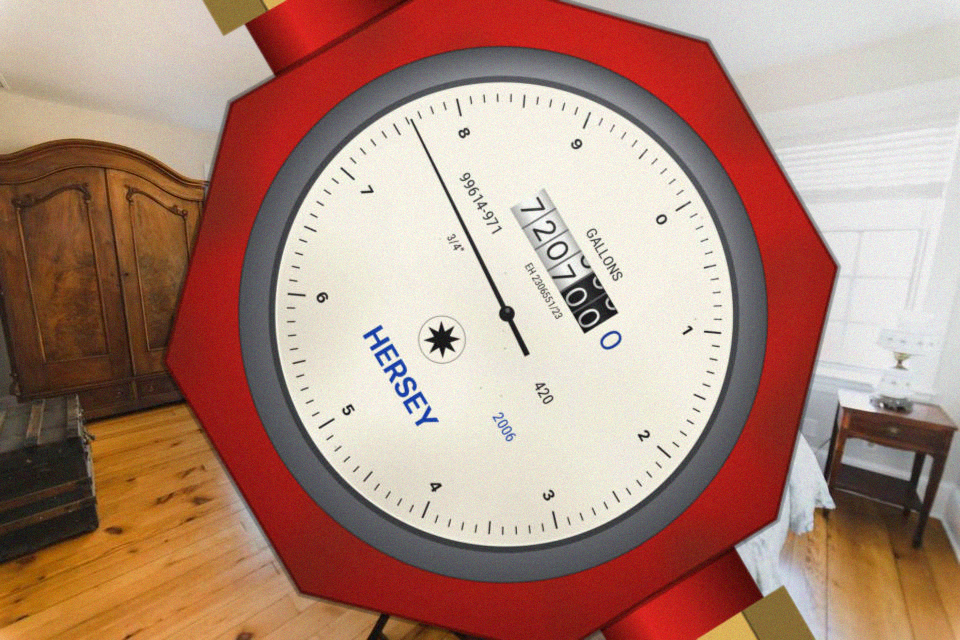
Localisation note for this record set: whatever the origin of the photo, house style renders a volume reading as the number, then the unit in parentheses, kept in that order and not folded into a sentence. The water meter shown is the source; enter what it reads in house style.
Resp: 7206997.6 (gal)
